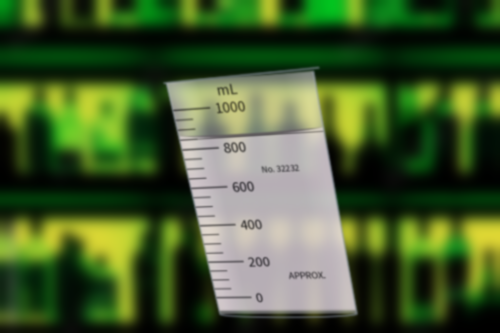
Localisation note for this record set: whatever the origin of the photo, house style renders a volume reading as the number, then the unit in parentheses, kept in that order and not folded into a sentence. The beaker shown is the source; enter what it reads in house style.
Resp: 850 (mL)
